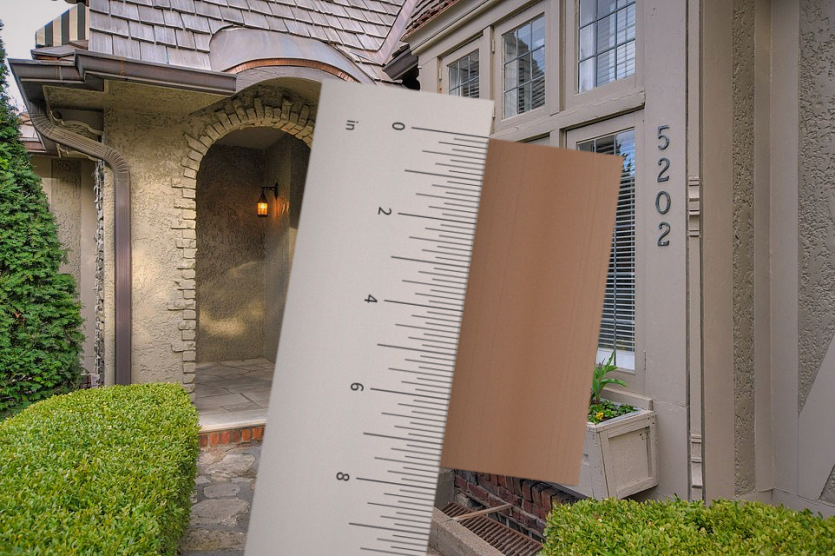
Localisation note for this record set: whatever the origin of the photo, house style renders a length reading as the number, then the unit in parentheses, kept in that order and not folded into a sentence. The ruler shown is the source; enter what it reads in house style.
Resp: 7.5 (in)
